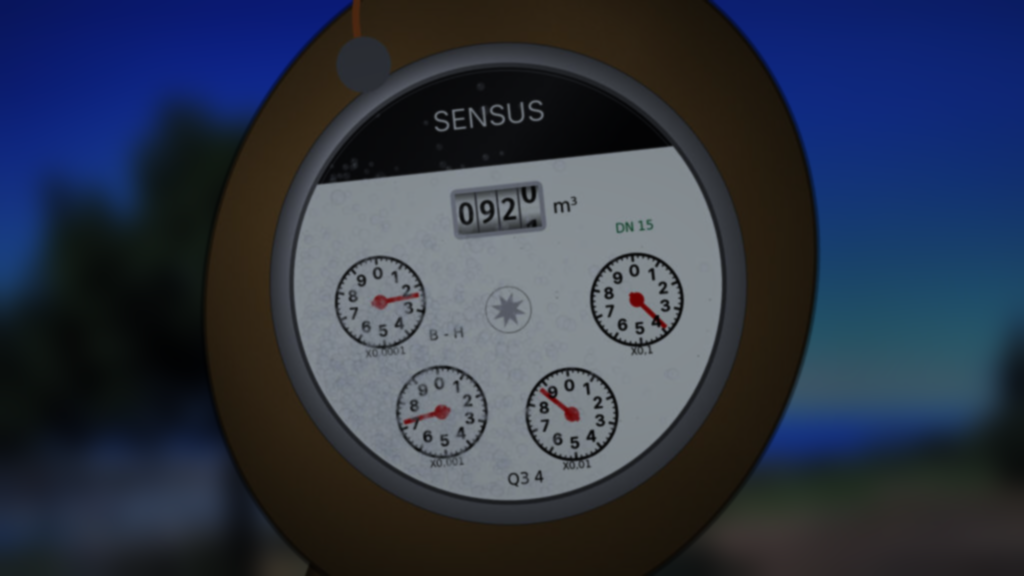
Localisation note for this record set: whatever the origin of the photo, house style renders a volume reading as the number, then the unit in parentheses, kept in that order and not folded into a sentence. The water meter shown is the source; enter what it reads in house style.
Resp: 920.3872 (m³)
